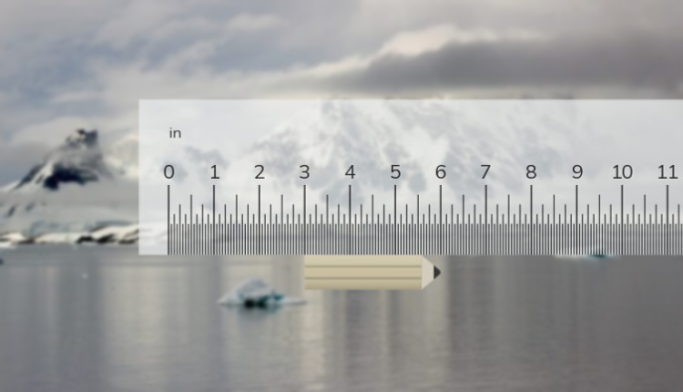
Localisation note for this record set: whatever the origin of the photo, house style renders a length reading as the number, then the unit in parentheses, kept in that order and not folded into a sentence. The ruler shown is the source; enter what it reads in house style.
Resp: 3 (in)
